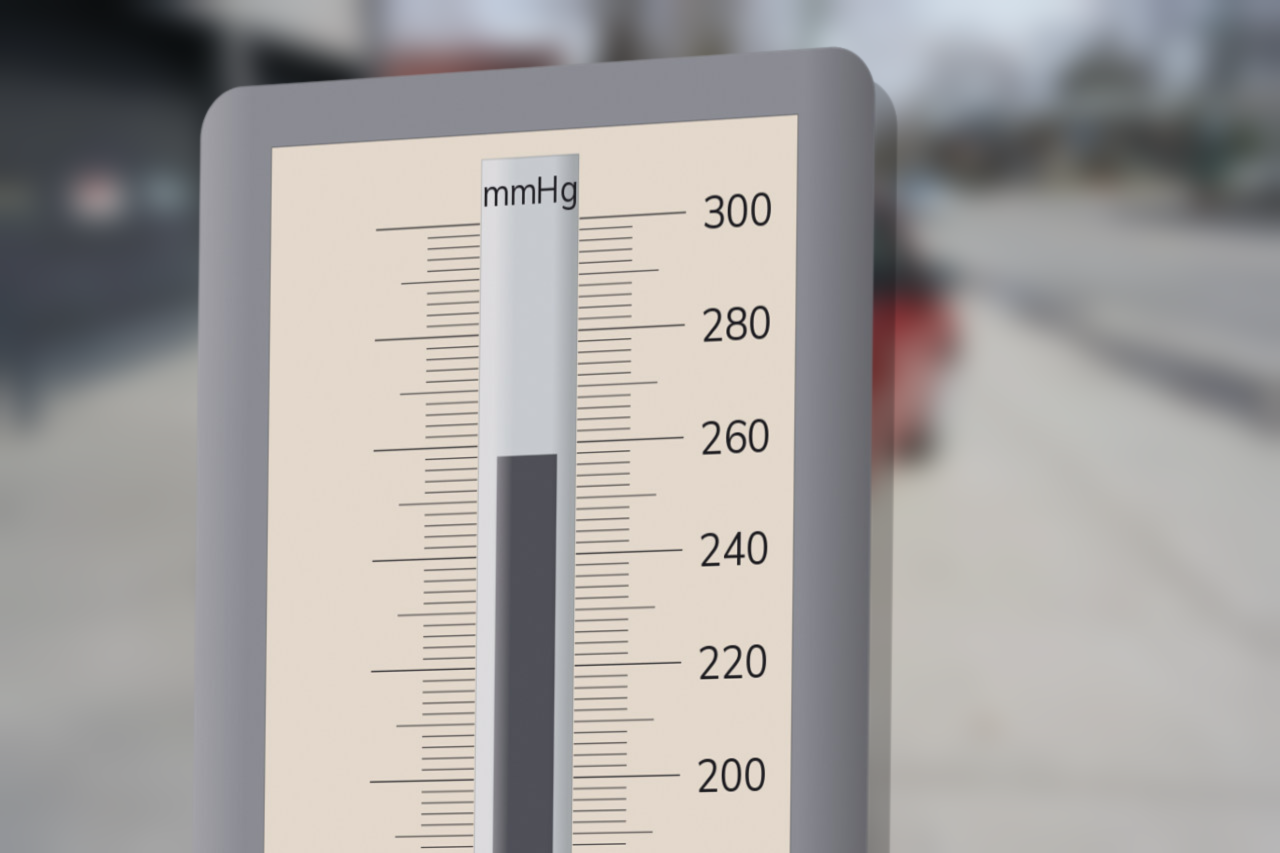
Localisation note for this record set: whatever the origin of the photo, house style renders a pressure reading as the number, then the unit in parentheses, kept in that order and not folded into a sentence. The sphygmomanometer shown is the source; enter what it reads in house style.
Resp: 258 (mmHg)
